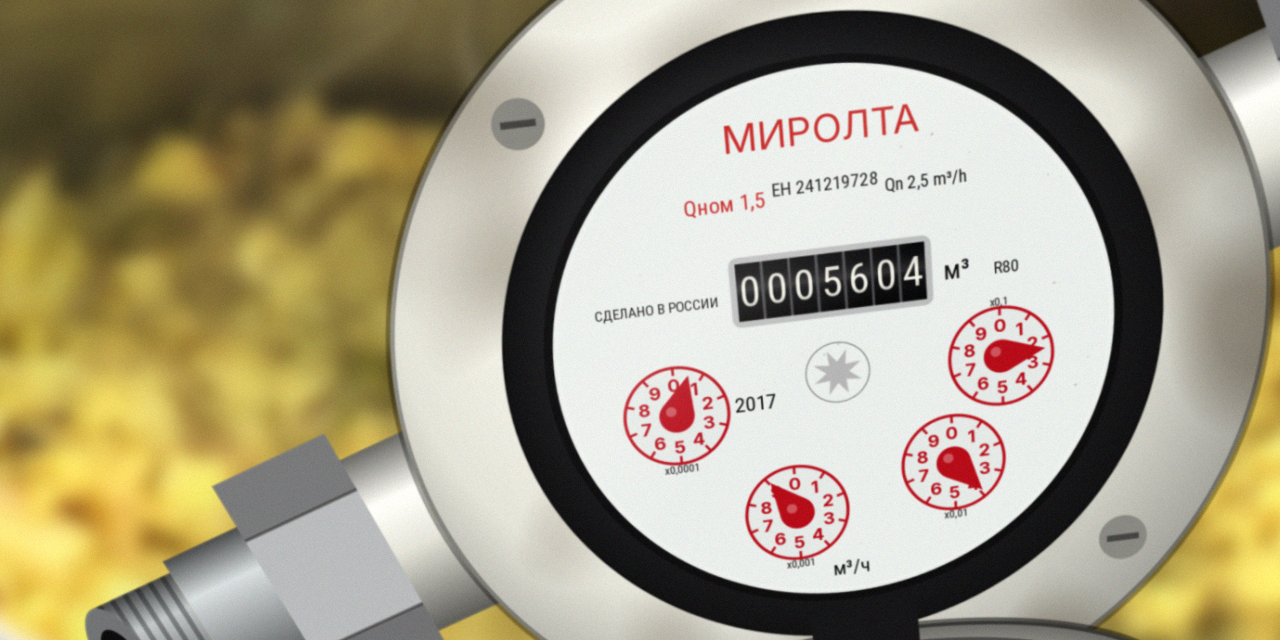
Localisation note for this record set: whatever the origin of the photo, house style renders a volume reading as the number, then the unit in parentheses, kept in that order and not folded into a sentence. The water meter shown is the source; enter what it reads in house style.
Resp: 5604.2390 (m³)
